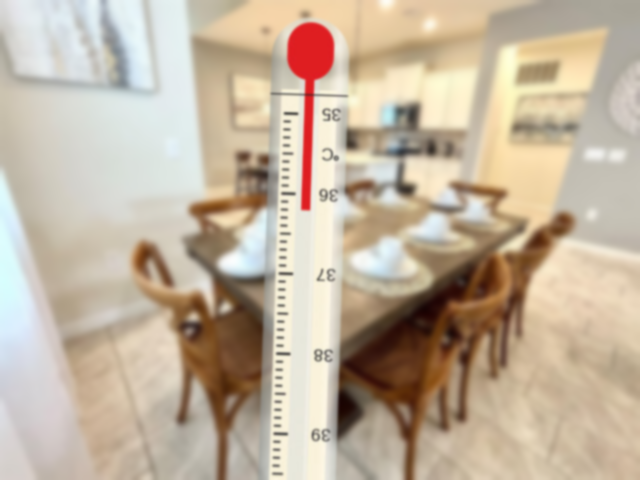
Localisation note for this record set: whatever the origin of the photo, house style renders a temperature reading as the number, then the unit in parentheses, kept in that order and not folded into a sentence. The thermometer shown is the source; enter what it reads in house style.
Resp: 36.2 (°C)
